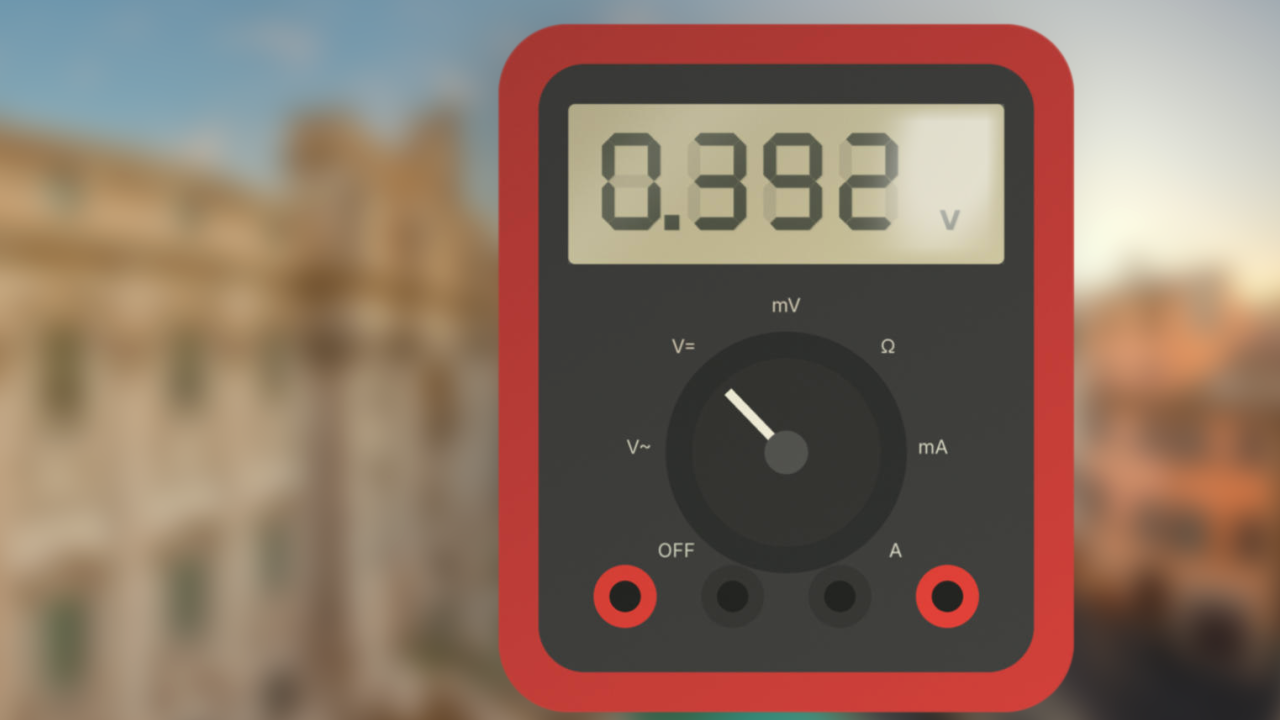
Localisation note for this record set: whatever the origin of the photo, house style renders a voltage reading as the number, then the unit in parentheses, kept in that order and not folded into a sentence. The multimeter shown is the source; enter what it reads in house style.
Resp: 0.392 (V)
